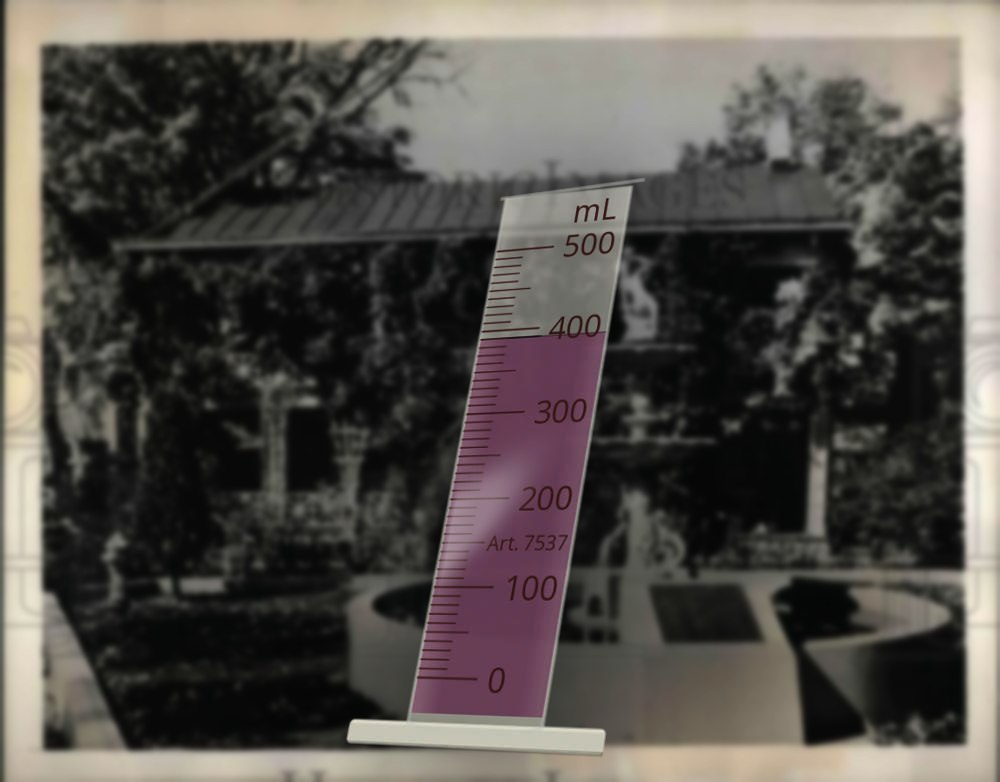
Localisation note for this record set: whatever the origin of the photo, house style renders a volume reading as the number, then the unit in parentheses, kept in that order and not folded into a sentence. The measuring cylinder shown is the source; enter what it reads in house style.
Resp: 390 (mL)
